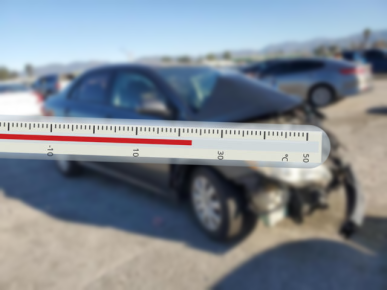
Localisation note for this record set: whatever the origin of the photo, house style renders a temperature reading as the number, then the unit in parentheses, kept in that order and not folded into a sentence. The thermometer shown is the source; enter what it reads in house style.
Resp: 23 (°C)
